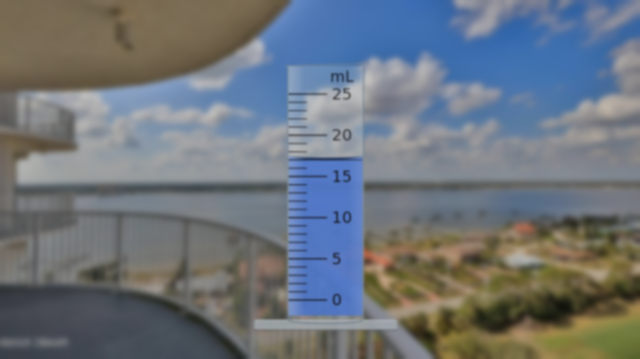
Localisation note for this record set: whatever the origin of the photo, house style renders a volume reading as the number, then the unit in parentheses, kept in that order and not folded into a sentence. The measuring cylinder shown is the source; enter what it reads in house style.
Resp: 17 (mL)
